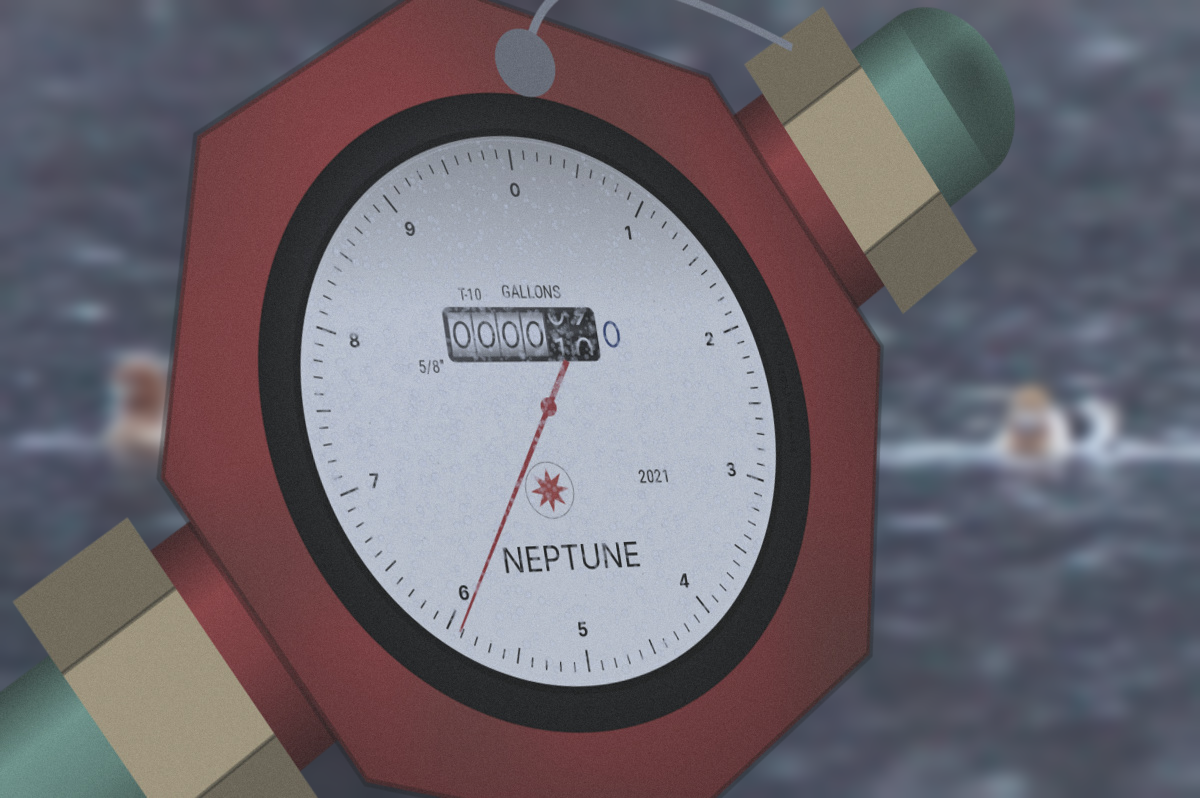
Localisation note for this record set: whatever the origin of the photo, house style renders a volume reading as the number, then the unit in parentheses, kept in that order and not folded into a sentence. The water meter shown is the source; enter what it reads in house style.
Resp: 95.9 (gal)
